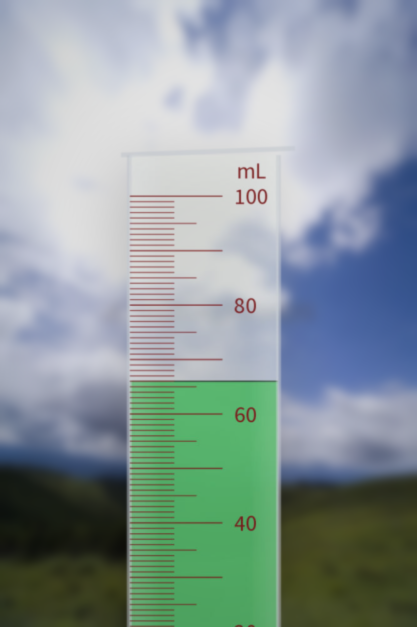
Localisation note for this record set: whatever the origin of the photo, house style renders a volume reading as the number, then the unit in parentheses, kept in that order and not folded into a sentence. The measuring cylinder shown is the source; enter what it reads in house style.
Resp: 66 (mL)
